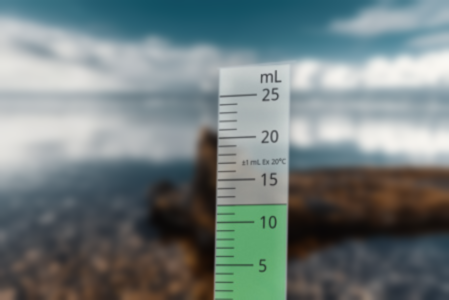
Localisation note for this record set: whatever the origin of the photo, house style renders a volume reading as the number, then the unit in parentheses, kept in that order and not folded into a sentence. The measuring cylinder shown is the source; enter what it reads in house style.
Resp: 12 (mL)
